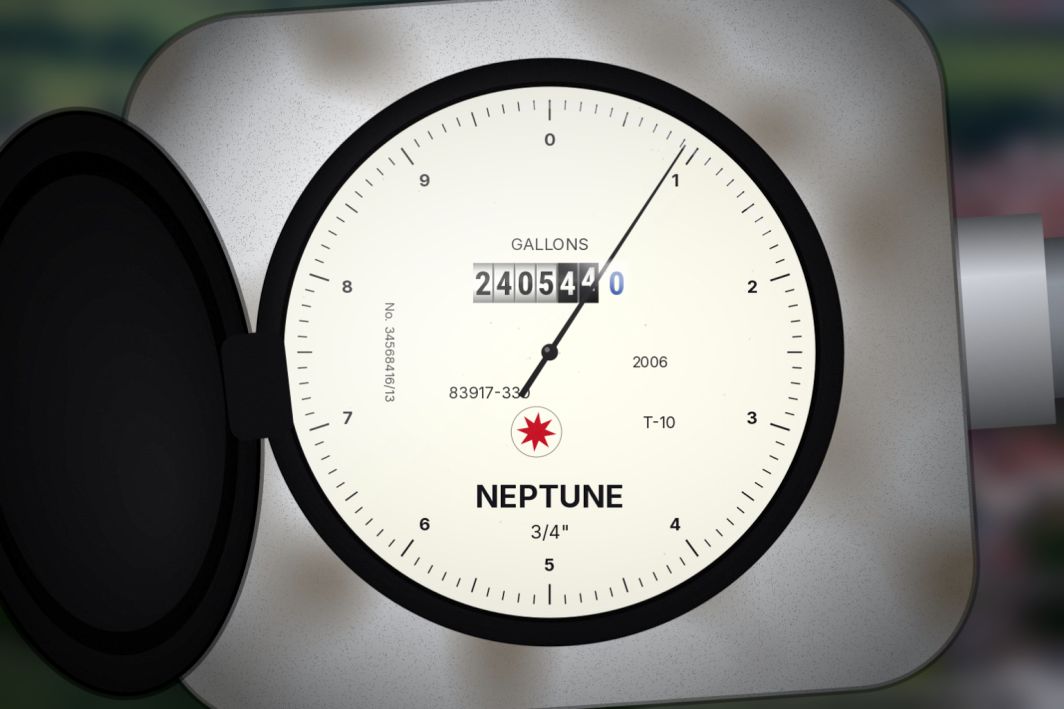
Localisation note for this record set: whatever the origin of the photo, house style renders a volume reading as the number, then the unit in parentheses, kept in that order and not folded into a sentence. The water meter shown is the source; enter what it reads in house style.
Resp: 2405440.9 (gal)
